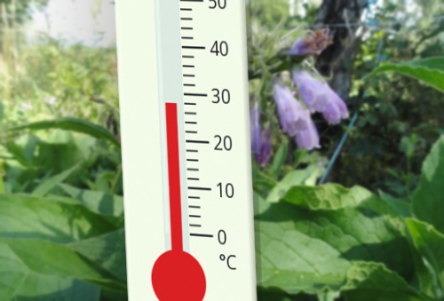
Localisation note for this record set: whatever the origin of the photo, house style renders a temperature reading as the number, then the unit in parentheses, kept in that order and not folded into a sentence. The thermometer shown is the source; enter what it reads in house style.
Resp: 28 (°C)
